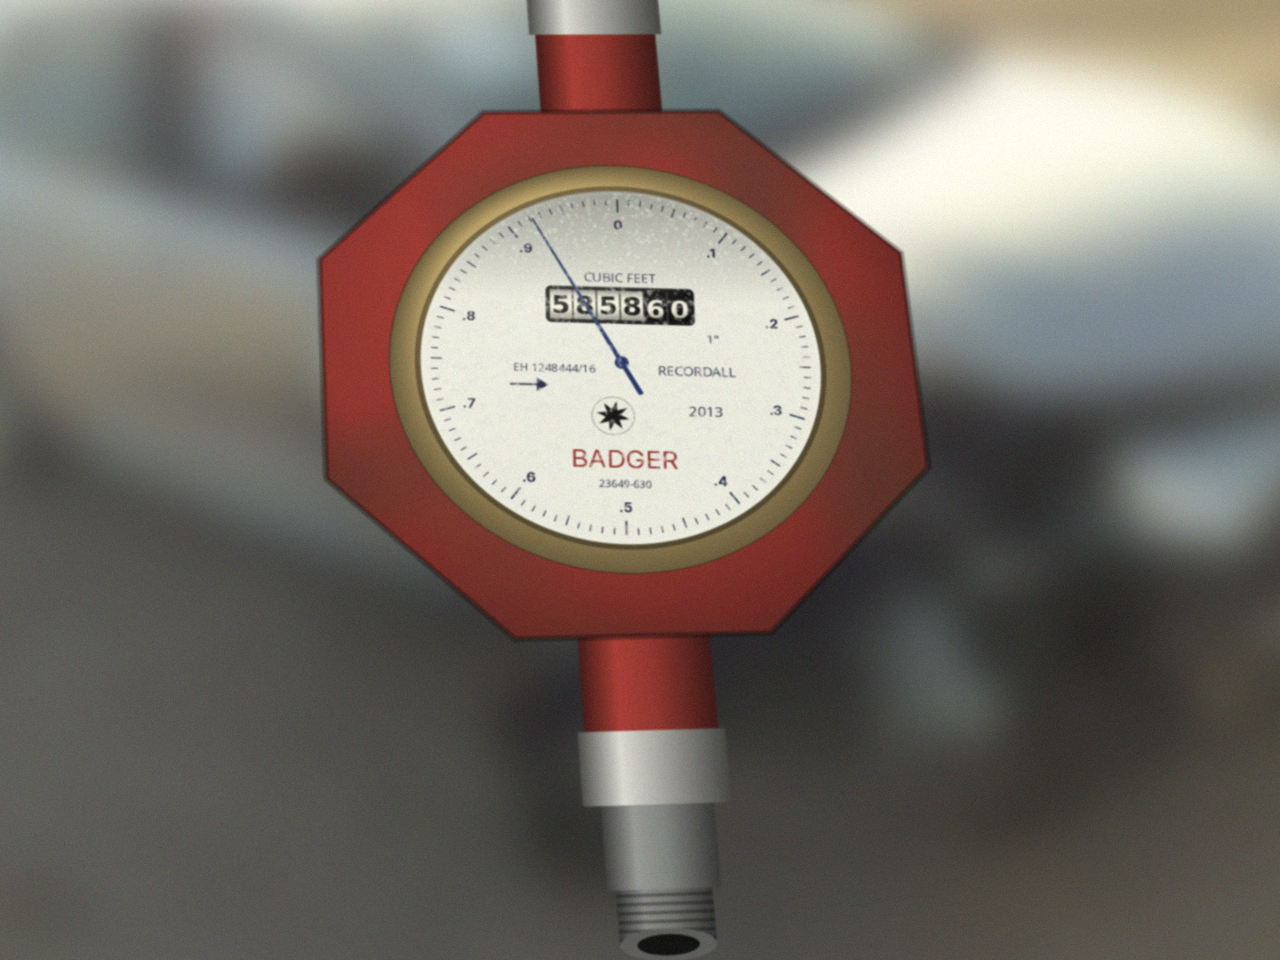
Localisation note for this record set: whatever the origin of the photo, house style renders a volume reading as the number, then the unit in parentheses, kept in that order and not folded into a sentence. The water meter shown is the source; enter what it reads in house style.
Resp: 585859.92 (ft³)
